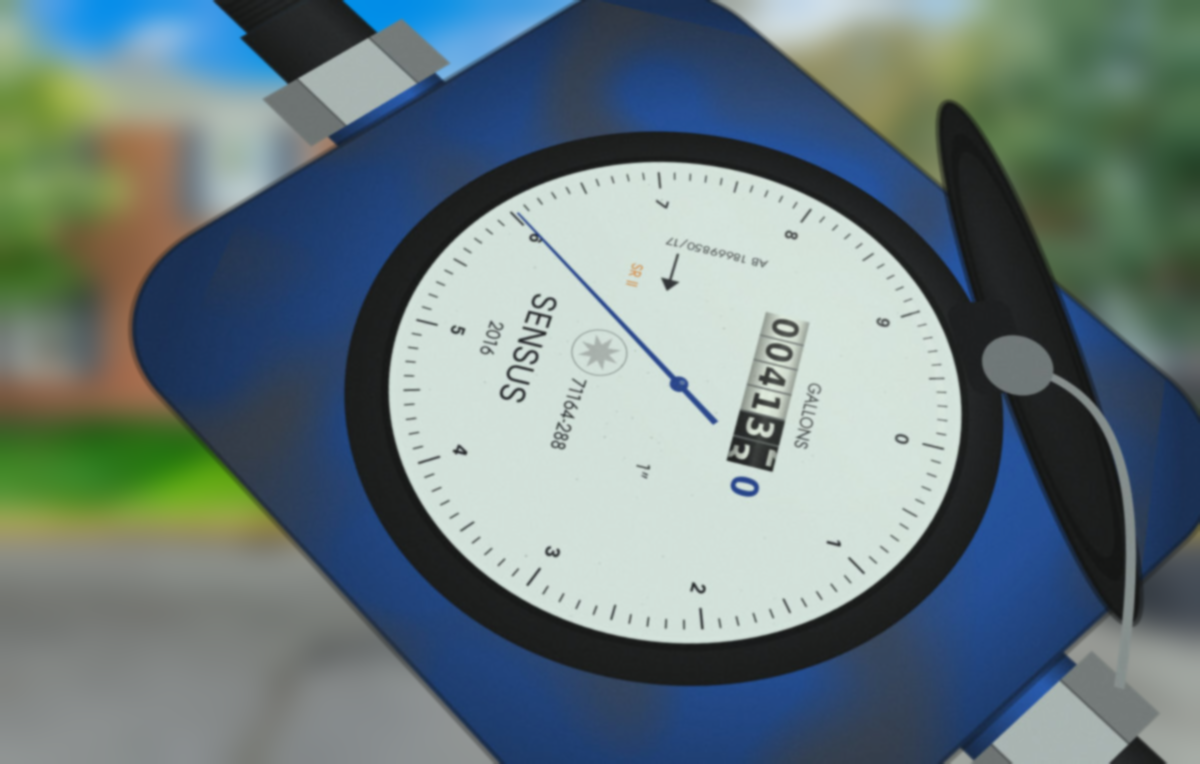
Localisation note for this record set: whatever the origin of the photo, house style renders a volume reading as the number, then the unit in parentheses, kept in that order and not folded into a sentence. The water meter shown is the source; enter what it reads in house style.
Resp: 41326.0 (gal)
